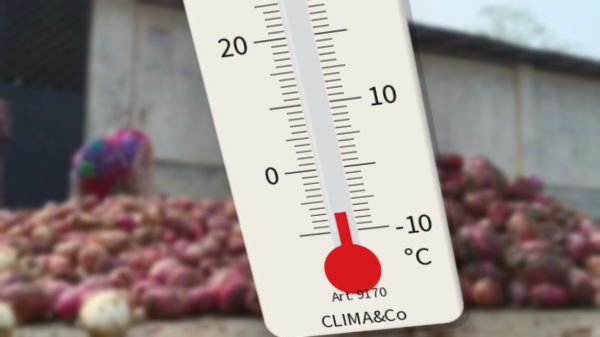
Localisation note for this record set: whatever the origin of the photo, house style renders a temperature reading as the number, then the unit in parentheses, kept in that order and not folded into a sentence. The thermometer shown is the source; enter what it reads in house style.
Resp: -7 (°C)
